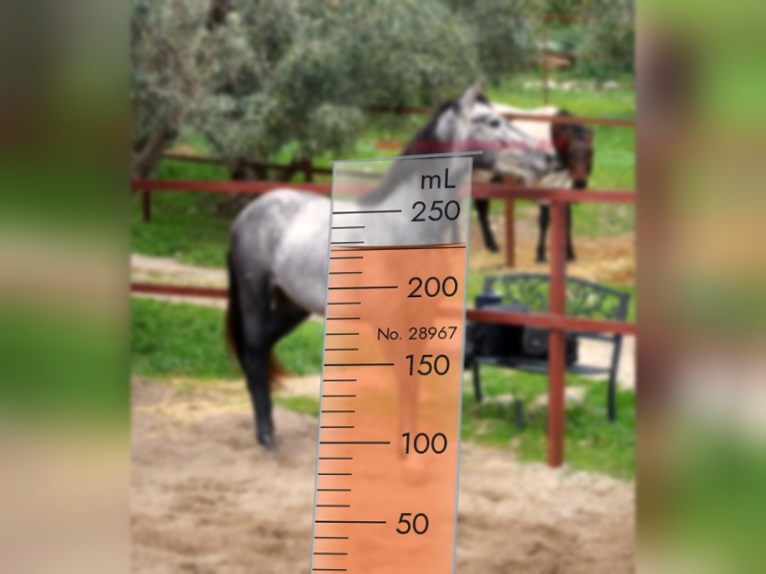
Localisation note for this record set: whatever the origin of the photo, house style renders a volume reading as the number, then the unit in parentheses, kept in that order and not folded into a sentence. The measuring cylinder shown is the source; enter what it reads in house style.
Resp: 225 (mL)
